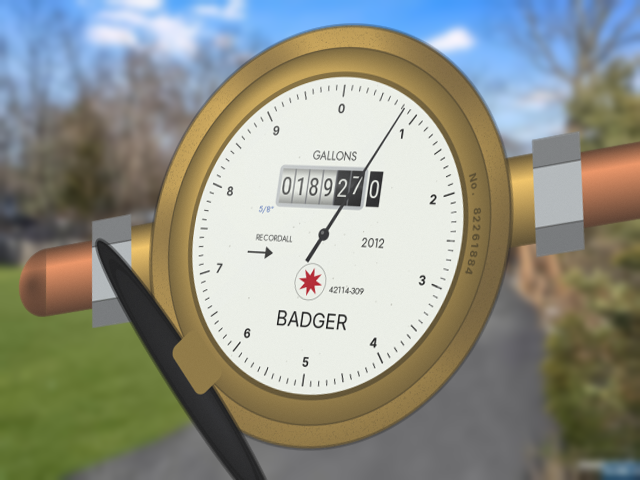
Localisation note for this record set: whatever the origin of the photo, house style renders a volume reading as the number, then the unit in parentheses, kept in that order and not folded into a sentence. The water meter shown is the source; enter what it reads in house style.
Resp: 189270.8 (gal)
